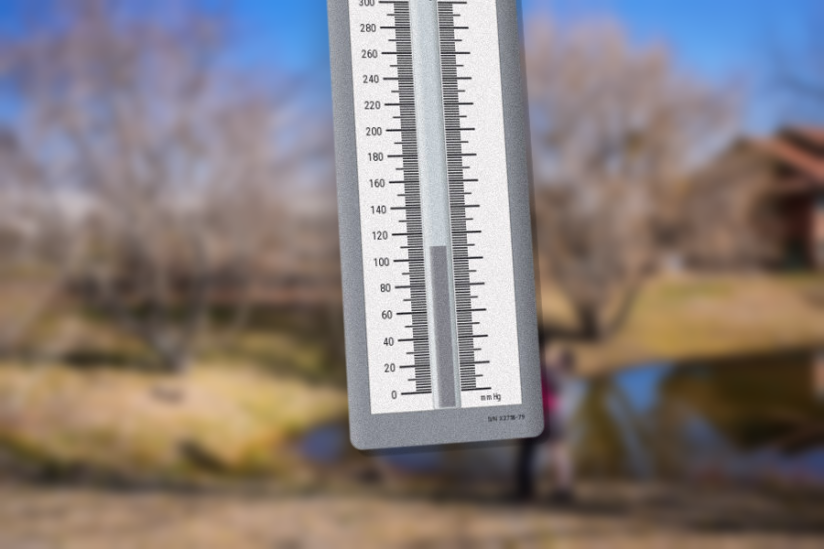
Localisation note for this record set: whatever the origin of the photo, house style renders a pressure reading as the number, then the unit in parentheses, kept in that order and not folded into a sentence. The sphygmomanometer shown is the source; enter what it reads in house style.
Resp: 110 (mmHg)
